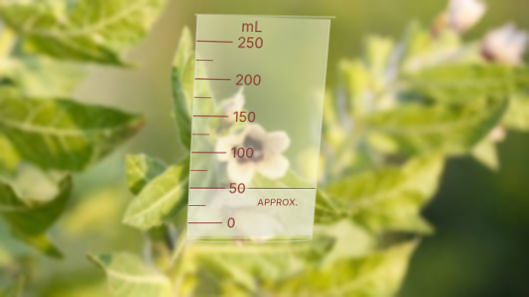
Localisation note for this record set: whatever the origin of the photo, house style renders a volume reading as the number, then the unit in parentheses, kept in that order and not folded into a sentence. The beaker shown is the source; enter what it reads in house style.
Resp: 50 (mL)
